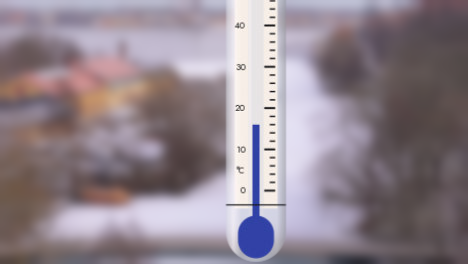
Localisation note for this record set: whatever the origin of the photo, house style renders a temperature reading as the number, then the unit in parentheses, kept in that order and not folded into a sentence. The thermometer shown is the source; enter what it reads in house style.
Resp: 16 (°C)
